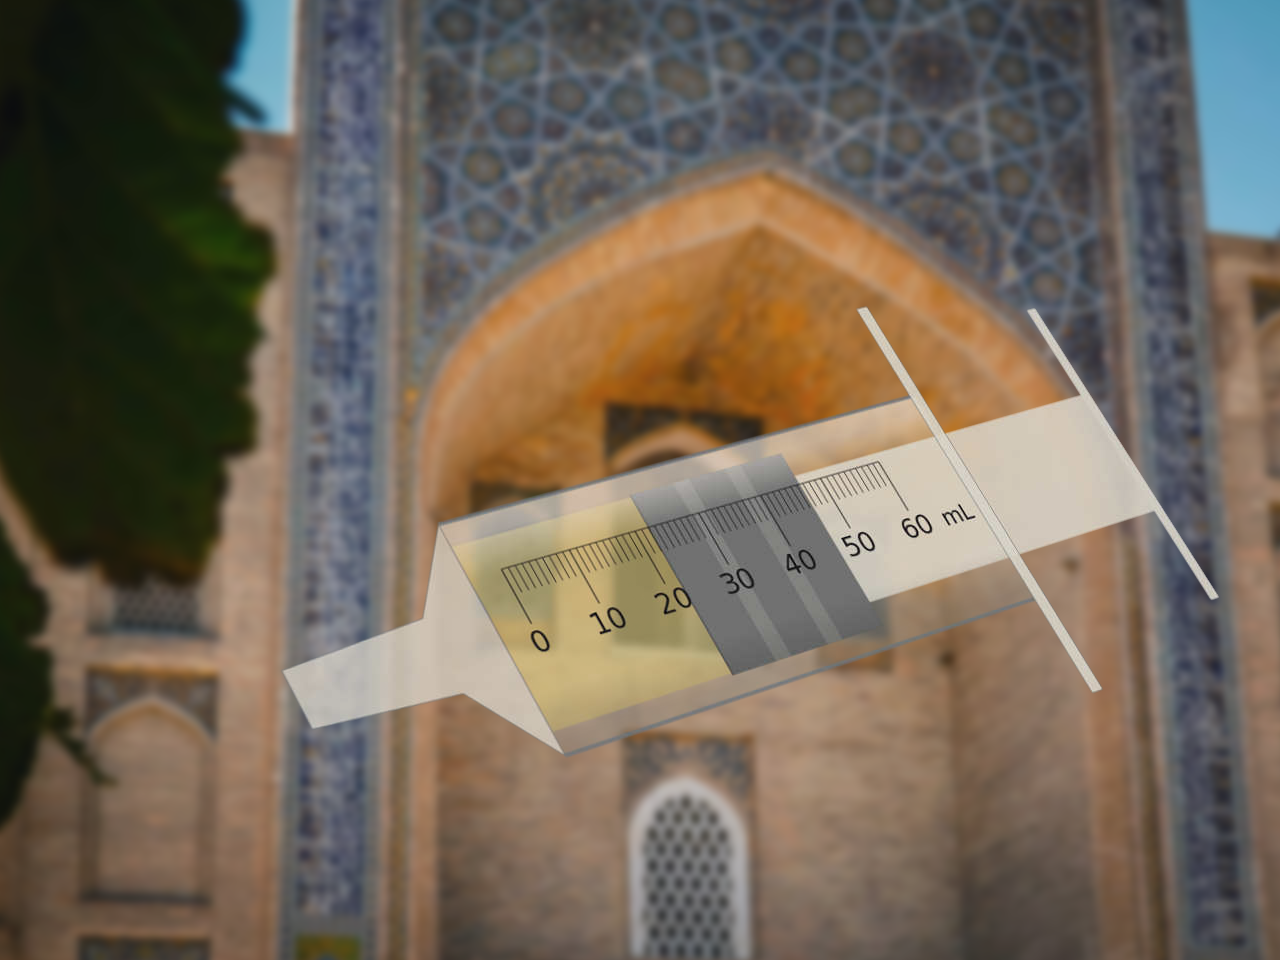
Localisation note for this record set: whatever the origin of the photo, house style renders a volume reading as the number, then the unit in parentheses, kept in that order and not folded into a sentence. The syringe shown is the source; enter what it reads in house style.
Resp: 22 (mL)
